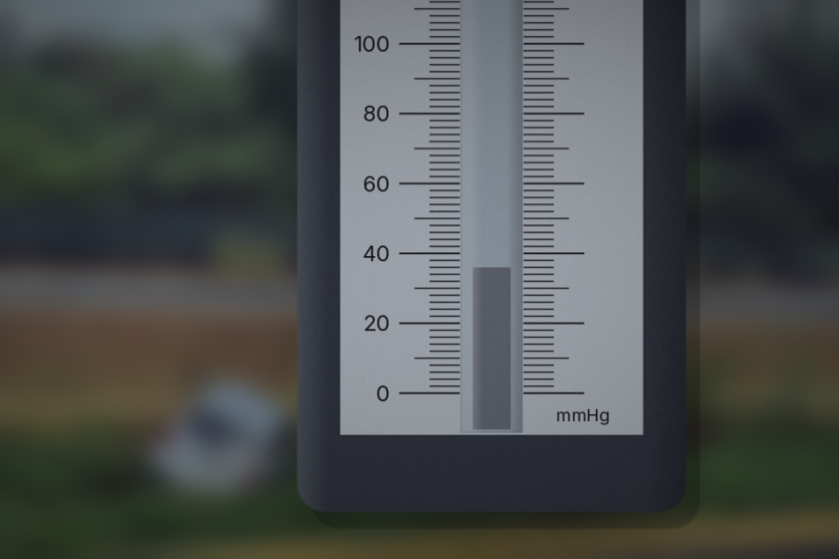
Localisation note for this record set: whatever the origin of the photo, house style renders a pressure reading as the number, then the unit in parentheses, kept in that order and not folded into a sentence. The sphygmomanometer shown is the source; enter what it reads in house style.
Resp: 36 (mmHg)
